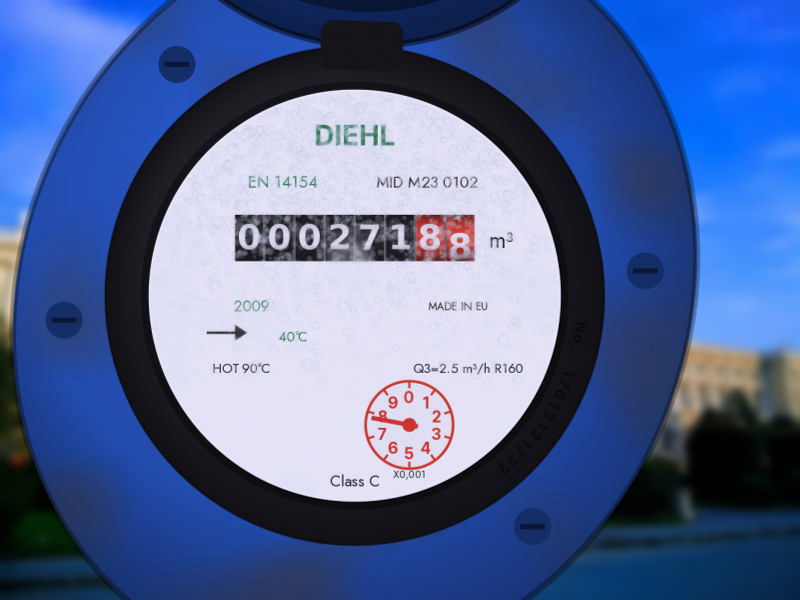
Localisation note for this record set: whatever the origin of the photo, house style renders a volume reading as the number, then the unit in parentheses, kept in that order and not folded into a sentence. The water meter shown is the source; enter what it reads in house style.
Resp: 271.877 (m³)
